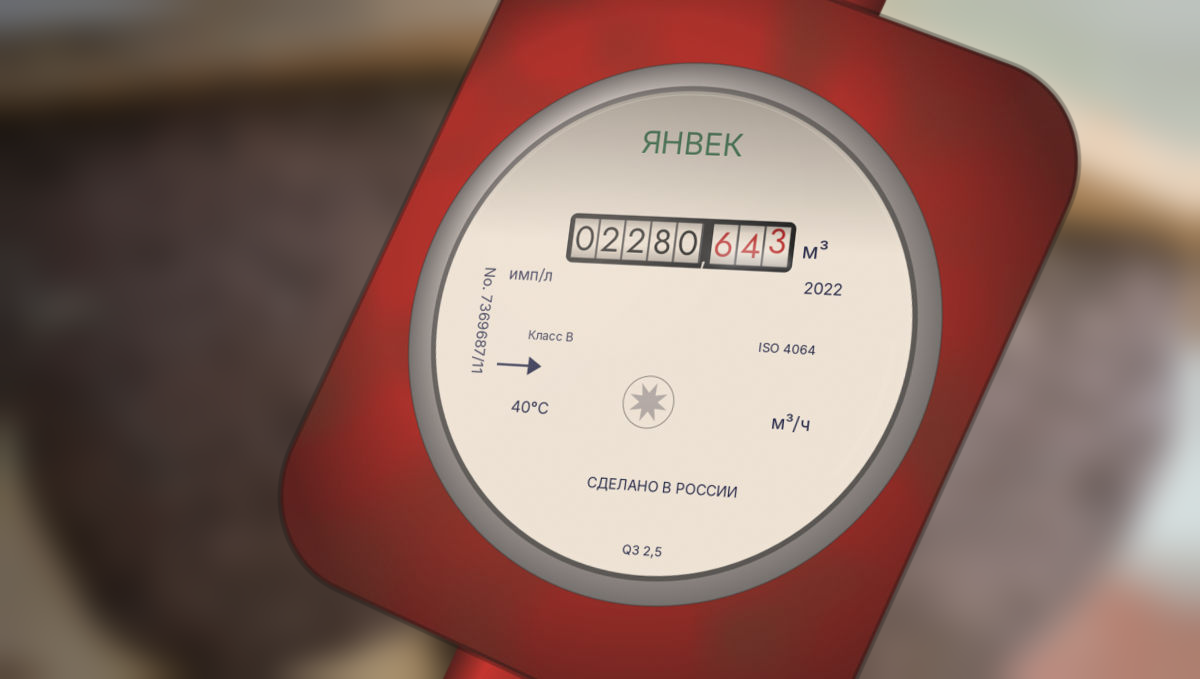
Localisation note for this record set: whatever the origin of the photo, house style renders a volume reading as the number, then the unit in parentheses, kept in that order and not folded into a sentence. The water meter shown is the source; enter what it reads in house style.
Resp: 2280.643 (m³)
